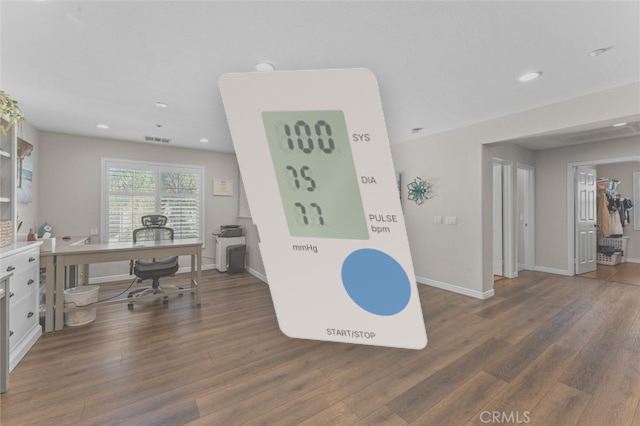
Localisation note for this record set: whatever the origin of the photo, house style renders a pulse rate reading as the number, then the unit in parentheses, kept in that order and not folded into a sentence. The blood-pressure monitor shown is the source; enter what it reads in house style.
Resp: 77 (bpm)
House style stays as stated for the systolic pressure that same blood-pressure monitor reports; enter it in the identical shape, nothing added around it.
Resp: 100 (mmHg)
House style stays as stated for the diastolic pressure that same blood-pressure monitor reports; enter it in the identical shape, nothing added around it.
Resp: 75 (mmHg)
